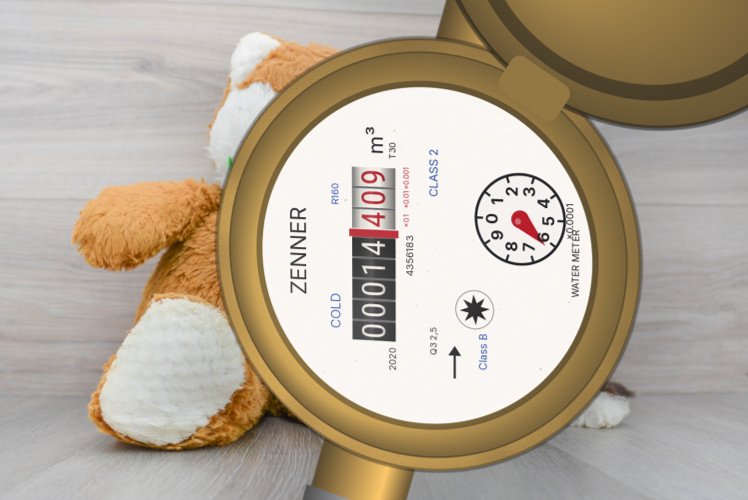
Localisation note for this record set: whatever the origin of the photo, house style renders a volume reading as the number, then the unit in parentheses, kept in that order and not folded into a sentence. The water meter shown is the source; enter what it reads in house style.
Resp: 14.4096 (m³)
